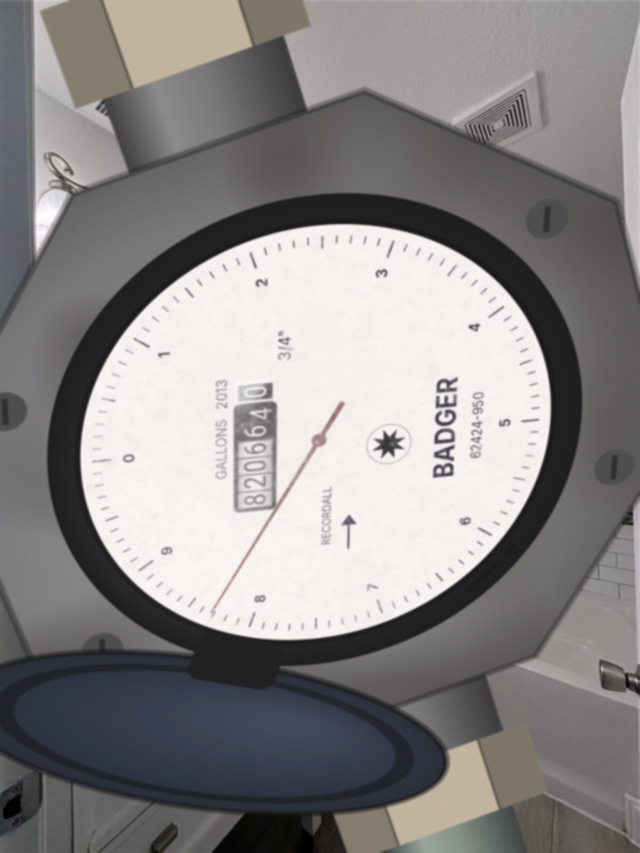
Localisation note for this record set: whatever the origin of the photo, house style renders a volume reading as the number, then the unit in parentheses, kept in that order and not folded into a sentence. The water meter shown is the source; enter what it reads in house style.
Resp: 8206638.3 (gal)
